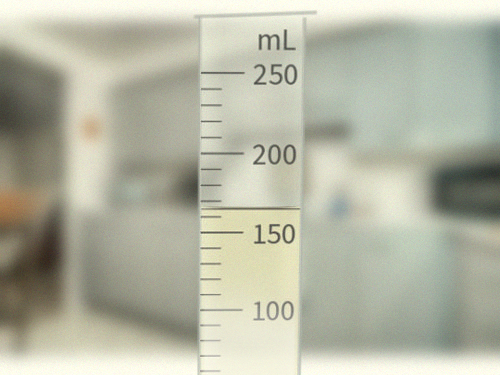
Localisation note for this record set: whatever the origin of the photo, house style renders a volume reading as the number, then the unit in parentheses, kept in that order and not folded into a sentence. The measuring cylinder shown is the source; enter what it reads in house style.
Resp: 165 (mL)
